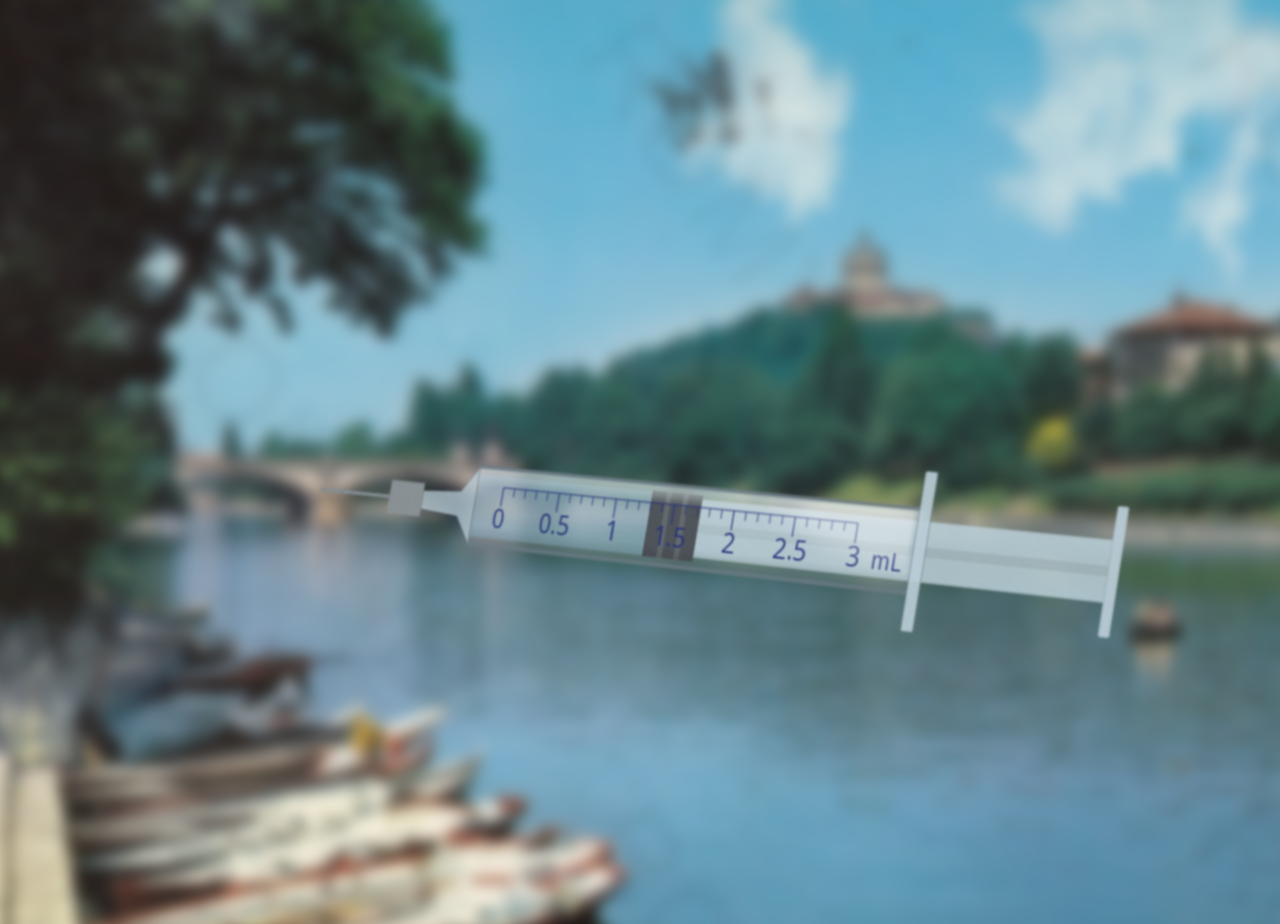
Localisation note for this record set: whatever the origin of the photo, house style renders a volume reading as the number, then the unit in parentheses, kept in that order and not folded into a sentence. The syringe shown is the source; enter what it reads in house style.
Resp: 1.3 (mL)
